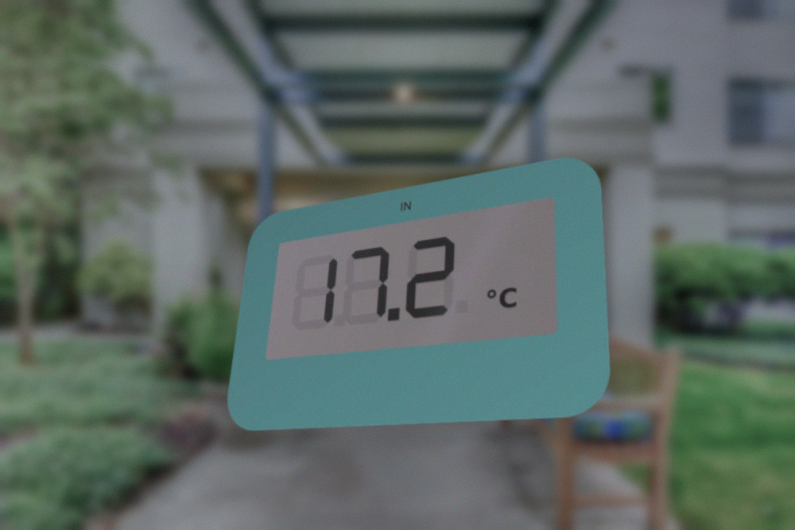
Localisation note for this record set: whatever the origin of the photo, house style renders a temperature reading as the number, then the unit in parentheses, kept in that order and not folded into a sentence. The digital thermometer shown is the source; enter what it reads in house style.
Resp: 17.2 (°C)
